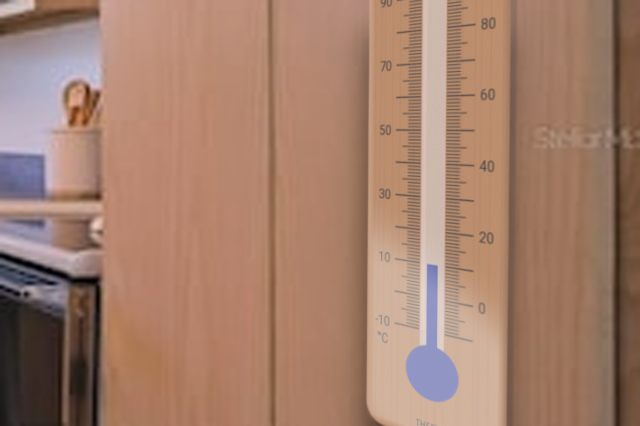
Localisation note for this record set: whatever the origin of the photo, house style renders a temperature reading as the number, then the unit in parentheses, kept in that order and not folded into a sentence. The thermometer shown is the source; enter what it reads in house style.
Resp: 10 (°C)
